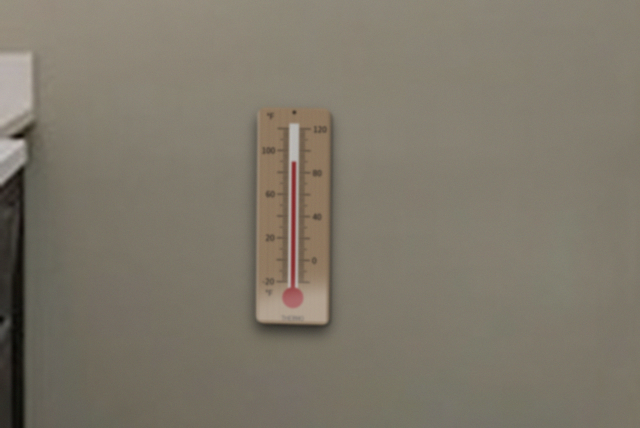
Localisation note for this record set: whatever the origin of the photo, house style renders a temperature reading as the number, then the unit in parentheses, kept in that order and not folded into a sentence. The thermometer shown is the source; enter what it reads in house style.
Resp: 90 (°F)
